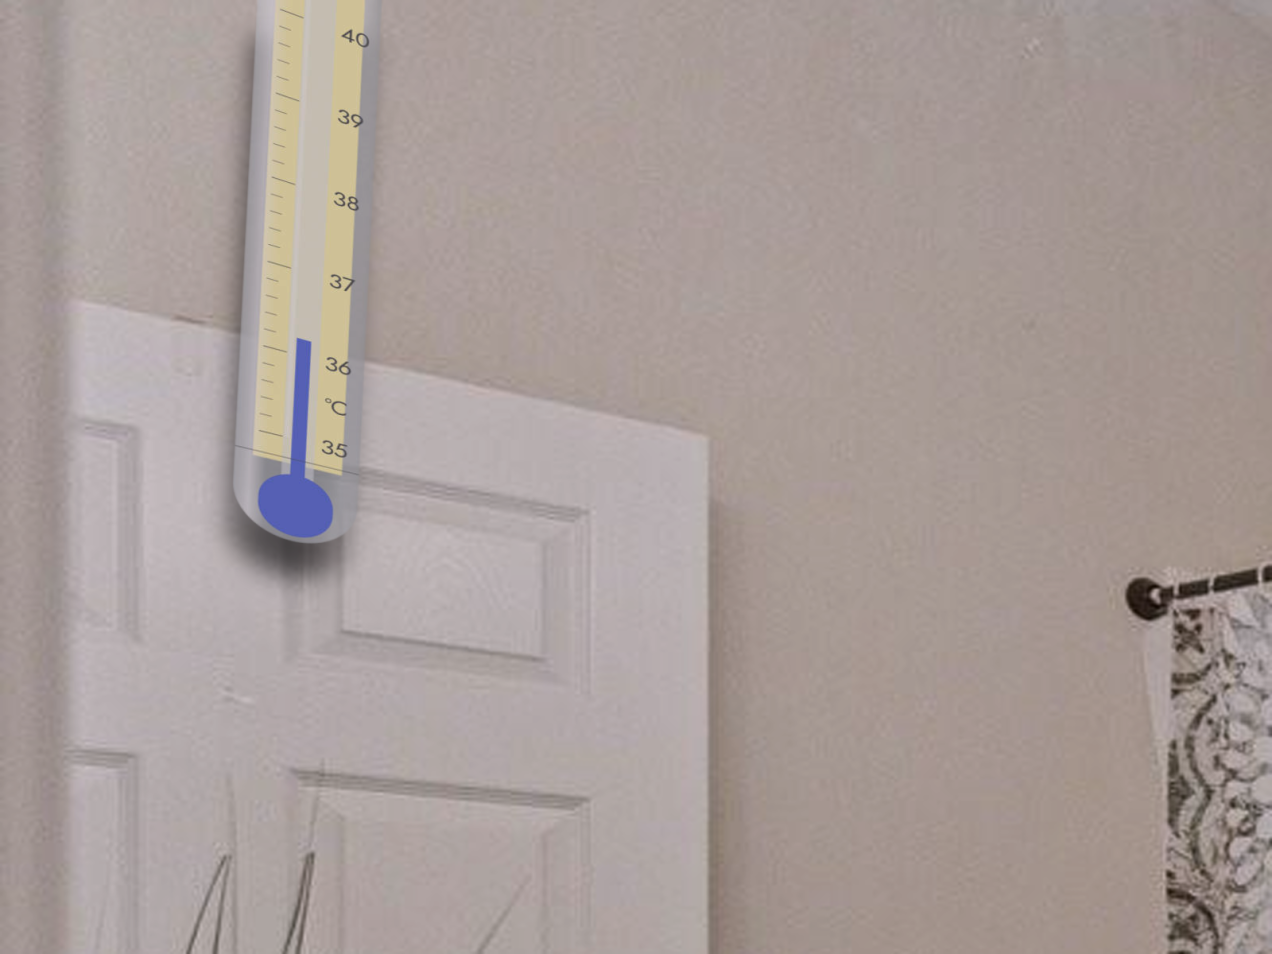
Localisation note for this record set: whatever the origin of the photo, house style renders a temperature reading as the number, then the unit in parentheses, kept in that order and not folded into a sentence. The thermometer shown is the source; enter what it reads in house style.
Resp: 36.2 (°C)
